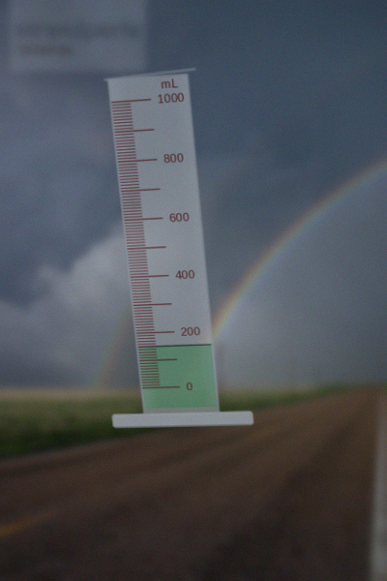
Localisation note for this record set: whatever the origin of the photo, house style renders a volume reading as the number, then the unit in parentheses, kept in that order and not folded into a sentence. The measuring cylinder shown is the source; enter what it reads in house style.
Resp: 150 (mL)
